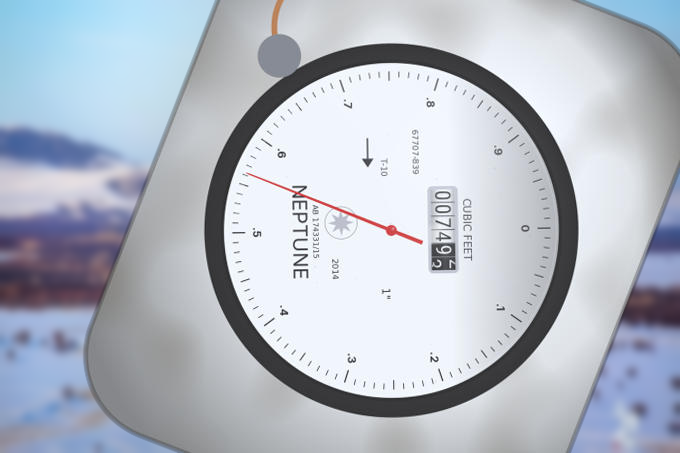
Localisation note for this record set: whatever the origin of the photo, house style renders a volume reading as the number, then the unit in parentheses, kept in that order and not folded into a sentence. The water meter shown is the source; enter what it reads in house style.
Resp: 7492.56 (ft³)
